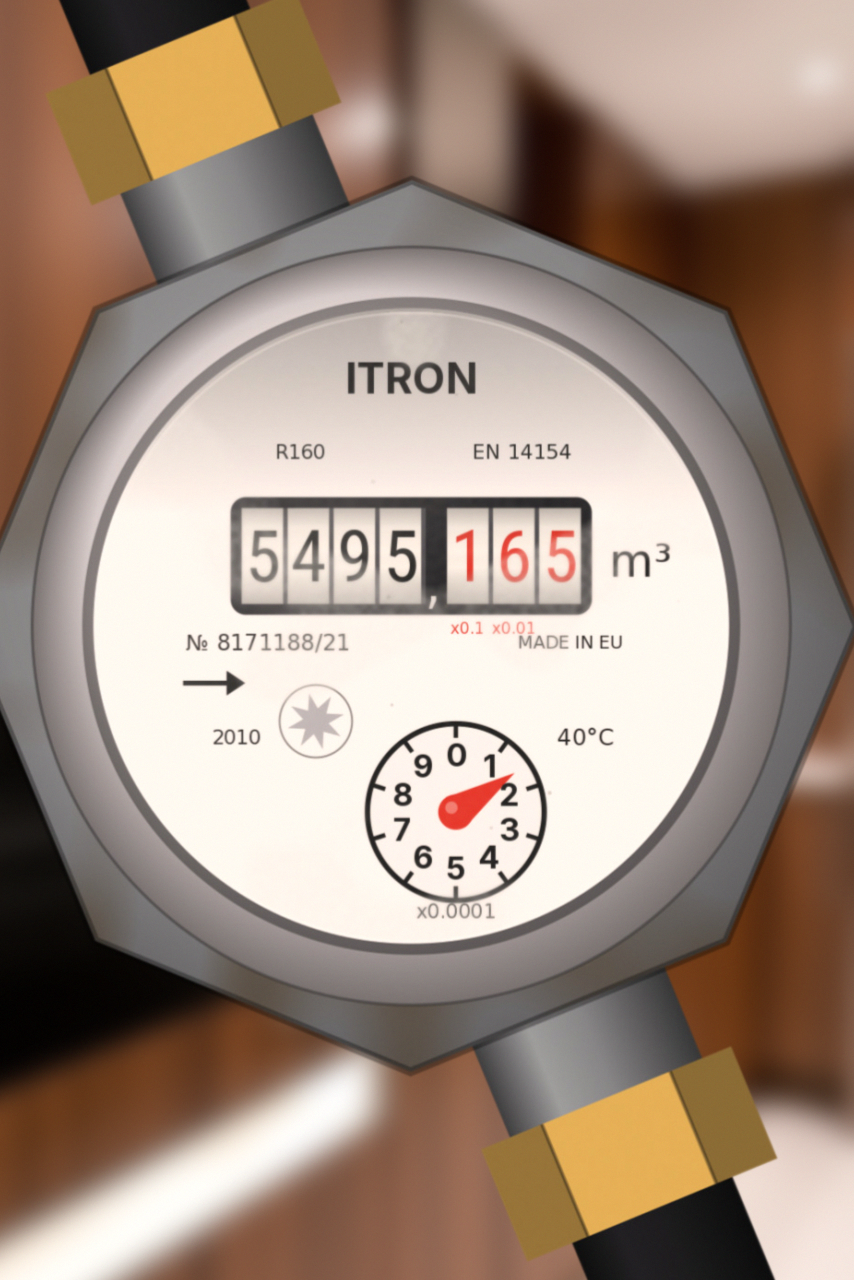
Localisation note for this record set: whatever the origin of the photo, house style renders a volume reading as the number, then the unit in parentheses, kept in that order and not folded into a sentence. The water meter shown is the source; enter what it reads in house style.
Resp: 5495.1651 (m³)
